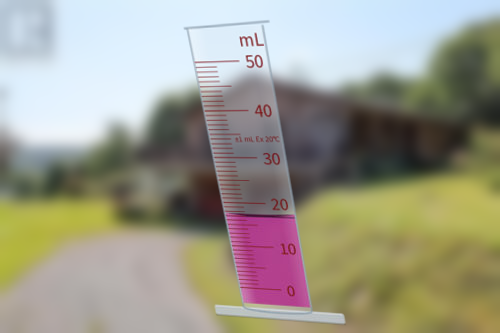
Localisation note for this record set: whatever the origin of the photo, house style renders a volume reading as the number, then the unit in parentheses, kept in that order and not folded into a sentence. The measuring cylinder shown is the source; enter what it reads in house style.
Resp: 17 (mL)
